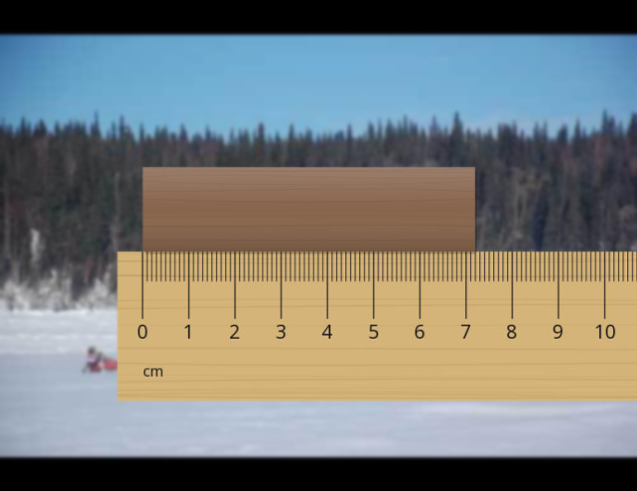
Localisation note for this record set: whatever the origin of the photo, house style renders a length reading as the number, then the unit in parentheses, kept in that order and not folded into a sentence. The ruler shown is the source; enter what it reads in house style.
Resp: 7.2 (cm)
